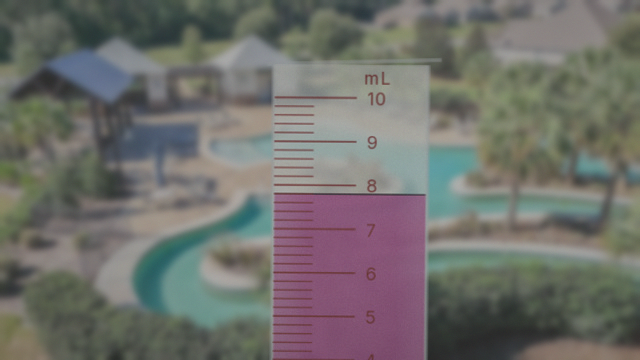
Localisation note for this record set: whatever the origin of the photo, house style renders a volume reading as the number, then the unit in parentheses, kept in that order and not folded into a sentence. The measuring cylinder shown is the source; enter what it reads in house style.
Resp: 7.8 (mL)
